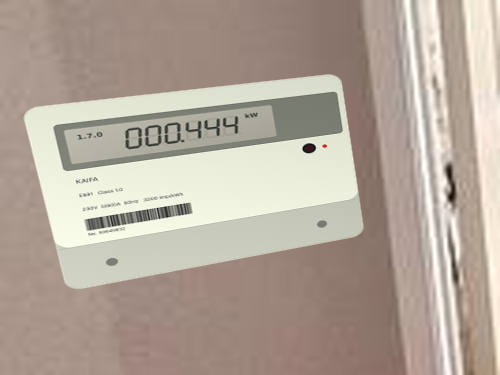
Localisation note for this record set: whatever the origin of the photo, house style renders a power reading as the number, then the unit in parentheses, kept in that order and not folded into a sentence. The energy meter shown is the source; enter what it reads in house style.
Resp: 0.444 (kW)
